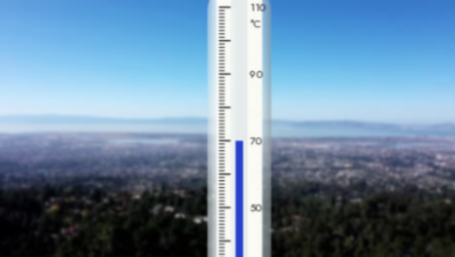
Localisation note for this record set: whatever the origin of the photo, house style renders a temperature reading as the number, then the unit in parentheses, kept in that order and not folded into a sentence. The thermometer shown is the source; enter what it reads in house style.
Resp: 70 (°C)
